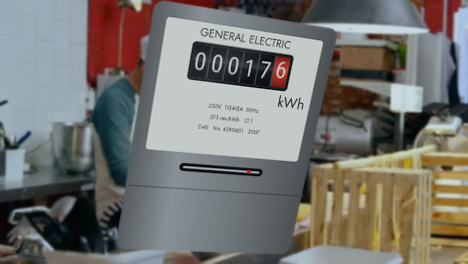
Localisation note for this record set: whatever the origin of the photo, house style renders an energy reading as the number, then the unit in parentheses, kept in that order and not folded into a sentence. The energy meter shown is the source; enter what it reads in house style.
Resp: 17.6 (kWh)
